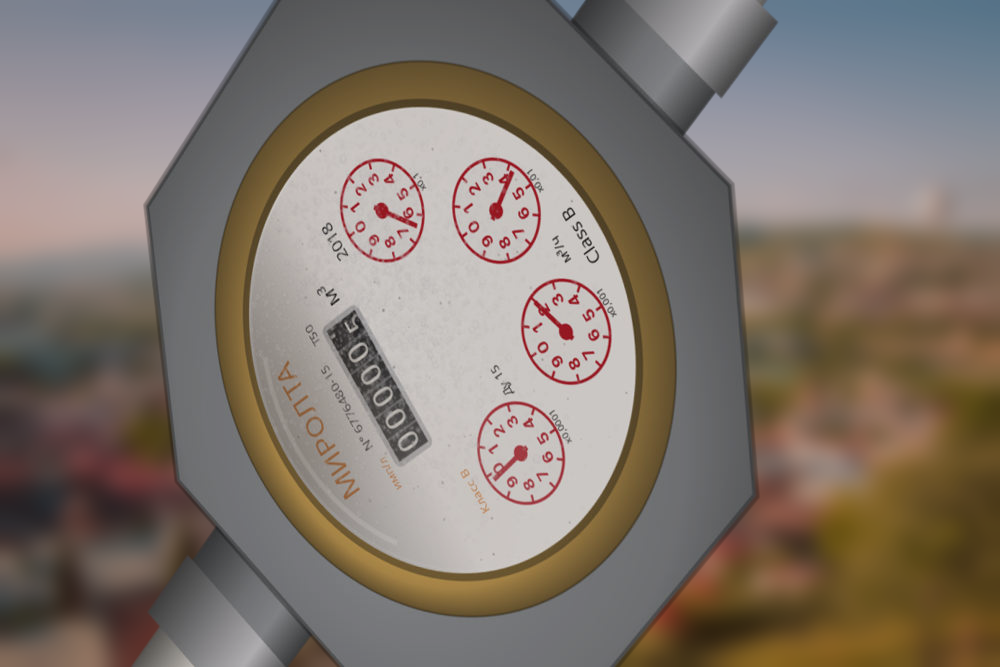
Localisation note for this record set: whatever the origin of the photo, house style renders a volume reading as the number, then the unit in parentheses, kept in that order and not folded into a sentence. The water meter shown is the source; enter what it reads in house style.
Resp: 4.6419 (m³)
